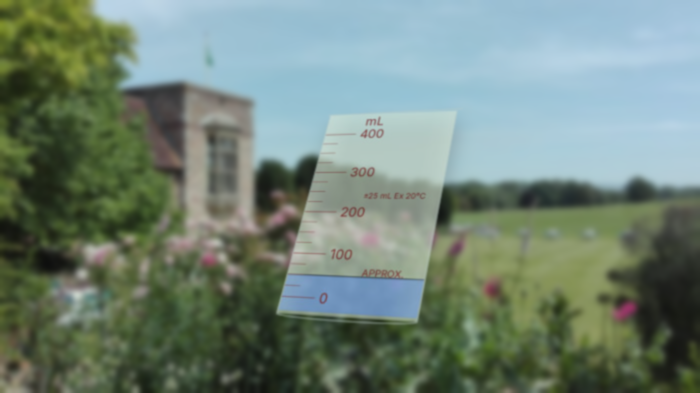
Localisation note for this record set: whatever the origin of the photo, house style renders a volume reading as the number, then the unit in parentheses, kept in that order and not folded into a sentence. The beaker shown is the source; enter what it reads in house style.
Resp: 50 (mL)
